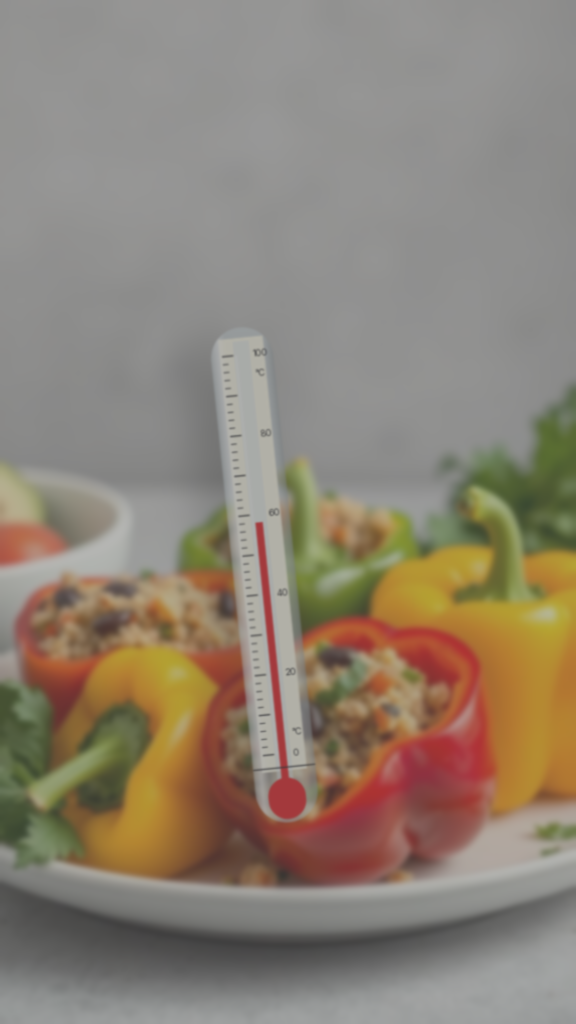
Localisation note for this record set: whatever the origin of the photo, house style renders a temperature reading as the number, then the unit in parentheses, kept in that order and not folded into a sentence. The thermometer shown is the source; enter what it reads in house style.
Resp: 58 (°C)
